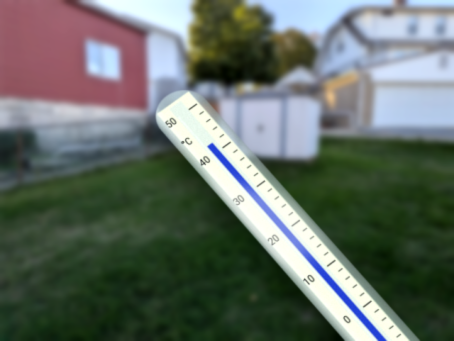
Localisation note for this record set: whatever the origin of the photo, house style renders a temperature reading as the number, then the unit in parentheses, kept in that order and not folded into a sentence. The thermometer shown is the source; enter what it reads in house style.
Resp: 42 (°C)
